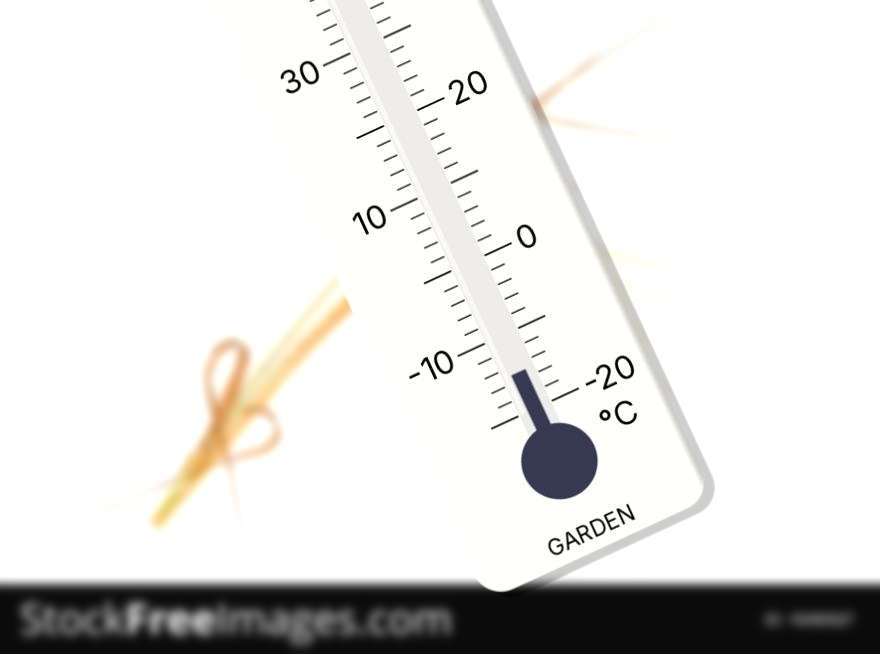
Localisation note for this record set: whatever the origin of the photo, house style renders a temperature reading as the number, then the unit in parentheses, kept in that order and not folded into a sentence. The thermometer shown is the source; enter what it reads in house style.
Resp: -15 (°C)
